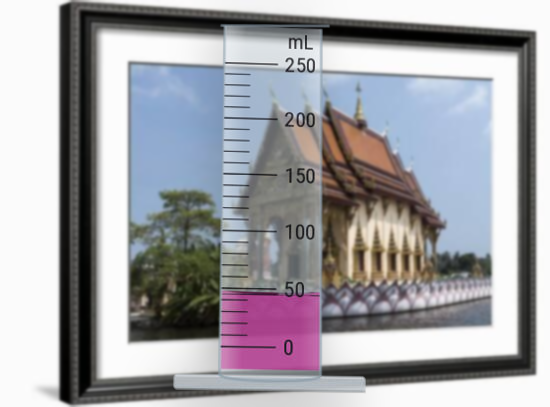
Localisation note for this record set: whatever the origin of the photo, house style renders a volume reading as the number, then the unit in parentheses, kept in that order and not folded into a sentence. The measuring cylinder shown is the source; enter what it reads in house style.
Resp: 45 (mL)
